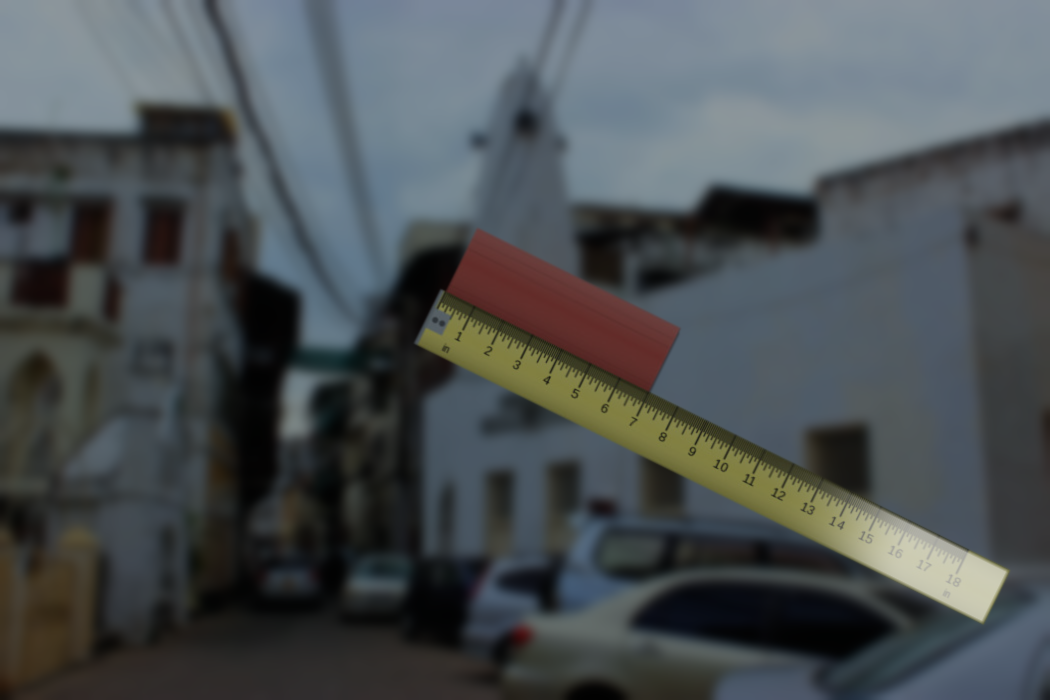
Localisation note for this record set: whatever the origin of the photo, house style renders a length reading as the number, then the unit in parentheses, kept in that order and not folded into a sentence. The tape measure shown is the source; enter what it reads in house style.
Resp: 7 (in)
